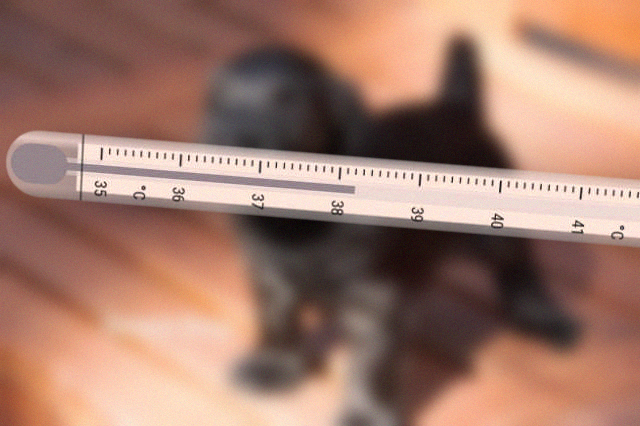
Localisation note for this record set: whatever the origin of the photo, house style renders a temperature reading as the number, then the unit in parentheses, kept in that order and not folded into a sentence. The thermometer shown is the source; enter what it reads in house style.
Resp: 38.2 (°C)
